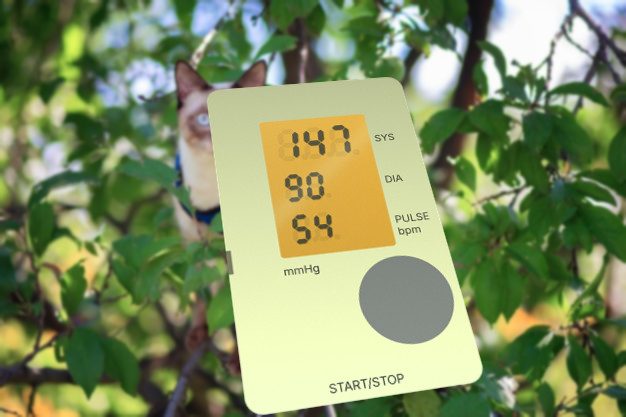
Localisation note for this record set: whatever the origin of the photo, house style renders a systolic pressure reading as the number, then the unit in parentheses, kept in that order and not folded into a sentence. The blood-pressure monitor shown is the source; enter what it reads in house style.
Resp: 147 (mmHg)
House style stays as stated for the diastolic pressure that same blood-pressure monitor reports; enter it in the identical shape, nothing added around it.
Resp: 90 (mmHg)
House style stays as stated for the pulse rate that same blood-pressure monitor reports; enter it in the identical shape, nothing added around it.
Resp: 54 (bpm)
